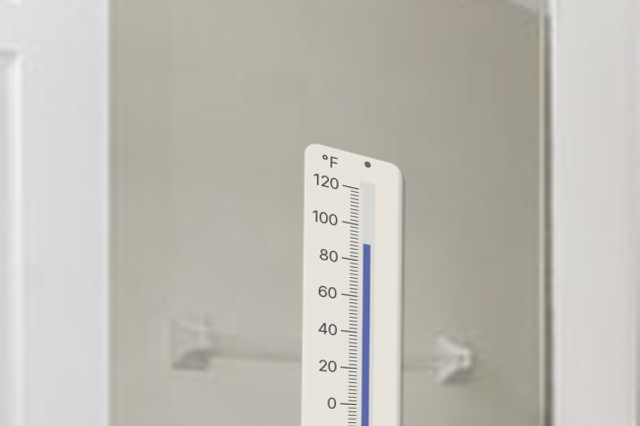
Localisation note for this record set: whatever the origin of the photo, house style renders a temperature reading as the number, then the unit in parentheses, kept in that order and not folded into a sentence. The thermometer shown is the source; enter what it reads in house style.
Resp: 90 (°F)
